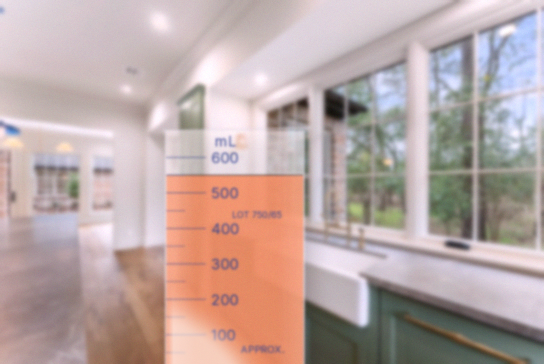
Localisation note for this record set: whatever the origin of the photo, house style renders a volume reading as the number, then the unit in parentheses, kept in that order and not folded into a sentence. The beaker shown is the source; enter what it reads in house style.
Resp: 550 (mL)
